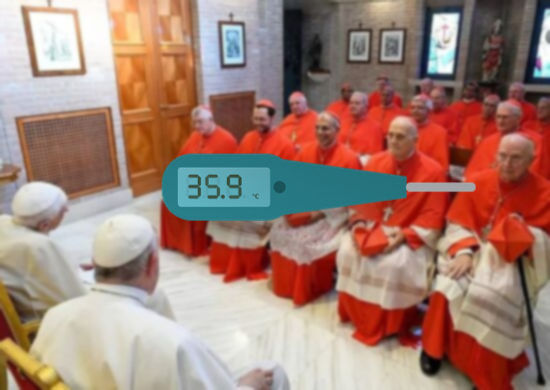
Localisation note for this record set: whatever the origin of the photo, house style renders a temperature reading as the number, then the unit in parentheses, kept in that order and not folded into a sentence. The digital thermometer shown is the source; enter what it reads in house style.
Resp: 35.9 (°C)
